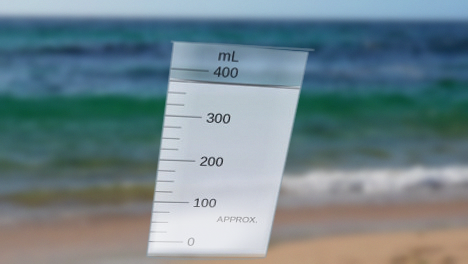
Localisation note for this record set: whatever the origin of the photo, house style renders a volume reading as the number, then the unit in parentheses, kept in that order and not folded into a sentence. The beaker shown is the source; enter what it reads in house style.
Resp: 375 (mL)
